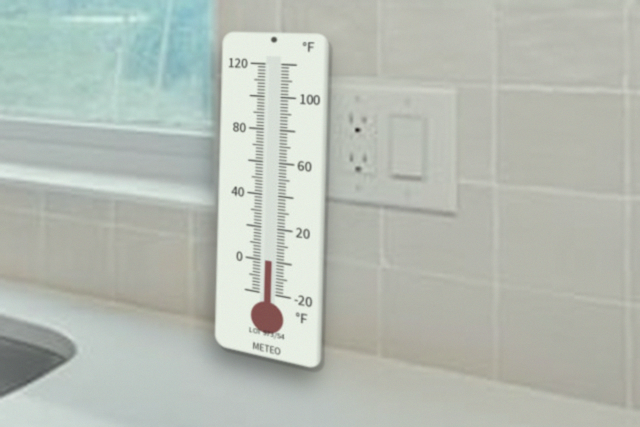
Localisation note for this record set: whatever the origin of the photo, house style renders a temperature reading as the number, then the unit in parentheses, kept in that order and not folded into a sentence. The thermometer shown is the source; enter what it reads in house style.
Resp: 0 (°F)
